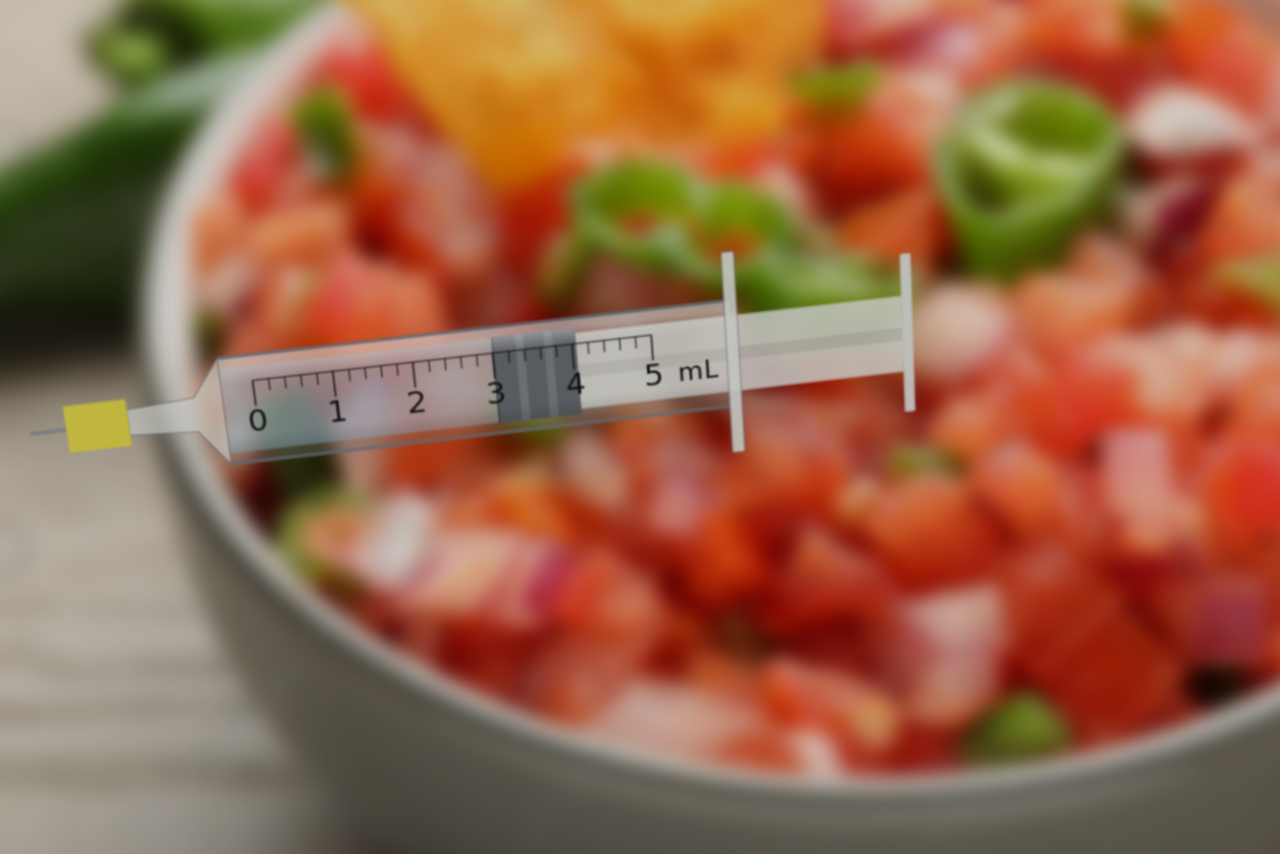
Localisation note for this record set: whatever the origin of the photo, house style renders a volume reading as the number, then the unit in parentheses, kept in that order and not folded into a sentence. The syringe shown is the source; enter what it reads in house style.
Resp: 3 (mL)
